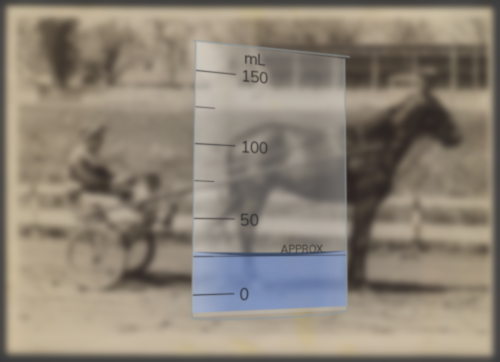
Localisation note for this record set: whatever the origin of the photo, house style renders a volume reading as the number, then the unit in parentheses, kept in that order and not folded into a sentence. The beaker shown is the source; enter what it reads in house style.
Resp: 25 (mL)
